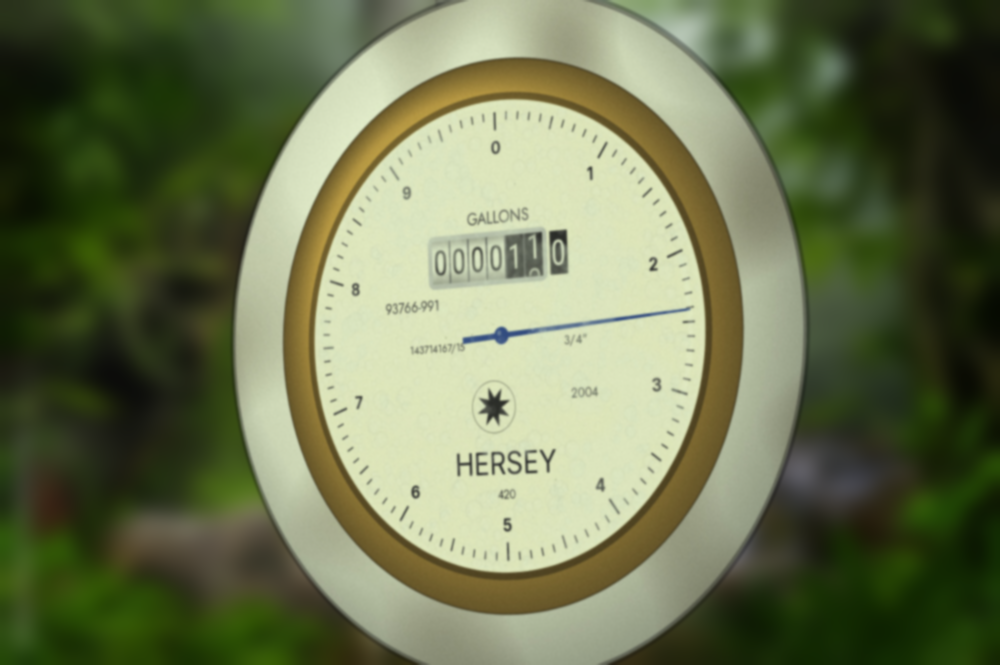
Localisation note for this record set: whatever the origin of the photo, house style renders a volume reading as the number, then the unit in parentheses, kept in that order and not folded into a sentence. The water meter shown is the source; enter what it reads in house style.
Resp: 112.4 (gal)
